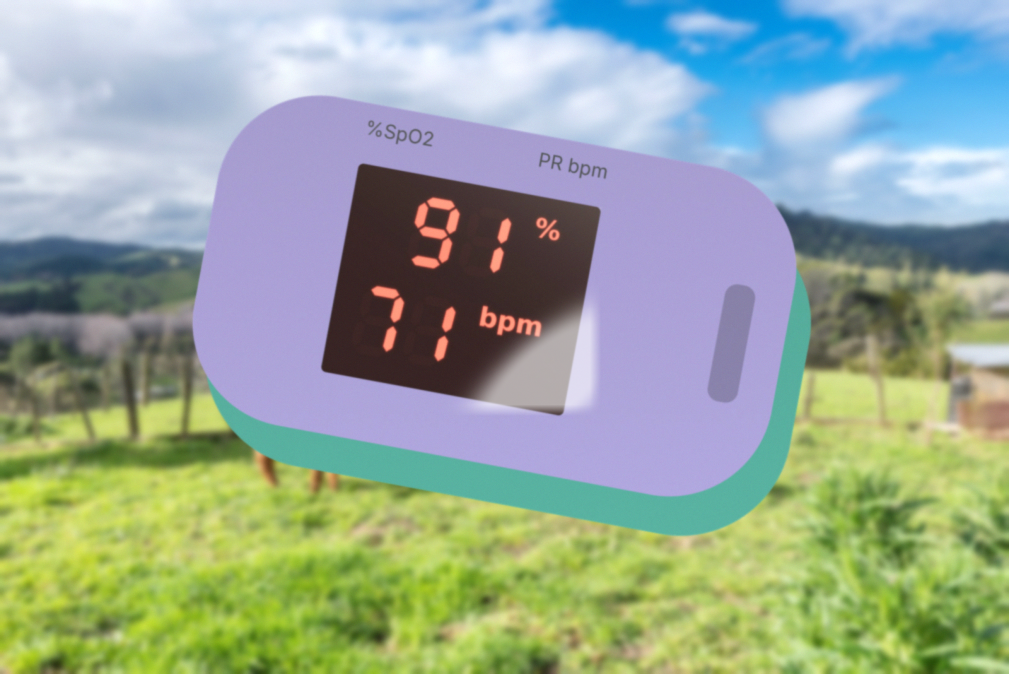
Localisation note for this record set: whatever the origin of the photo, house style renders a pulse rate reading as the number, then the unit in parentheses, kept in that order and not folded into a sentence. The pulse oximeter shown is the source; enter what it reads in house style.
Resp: 71 (bpm)
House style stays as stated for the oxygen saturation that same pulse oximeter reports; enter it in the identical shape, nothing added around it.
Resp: 91 (%)
